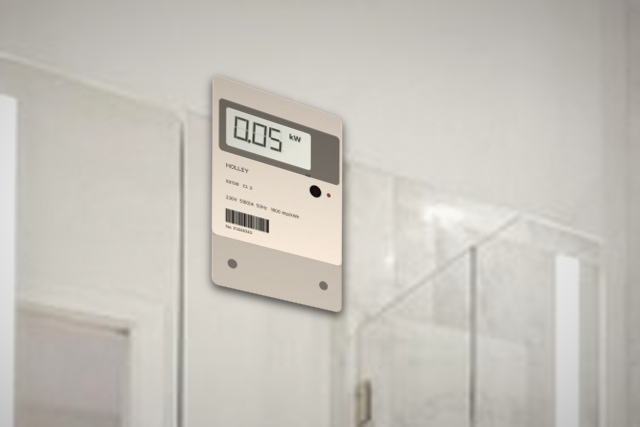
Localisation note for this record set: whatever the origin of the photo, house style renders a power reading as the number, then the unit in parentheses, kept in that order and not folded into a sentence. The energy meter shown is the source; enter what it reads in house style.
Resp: 0.05 (kW)
